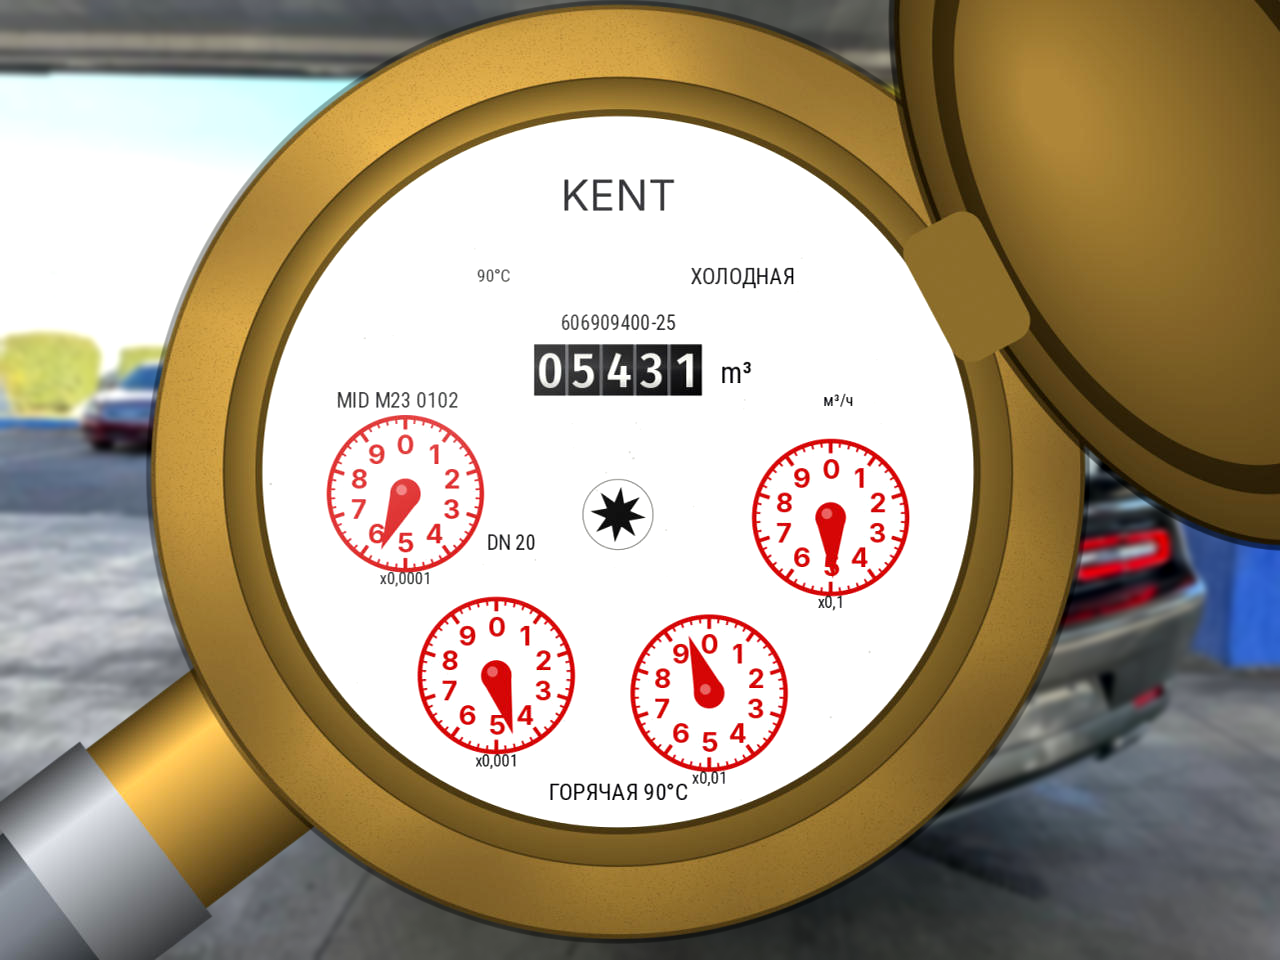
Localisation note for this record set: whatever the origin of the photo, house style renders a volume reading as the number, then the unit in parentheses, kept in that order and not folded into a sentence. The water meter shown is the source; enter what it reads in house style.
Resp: 5431.4945 (m³)
